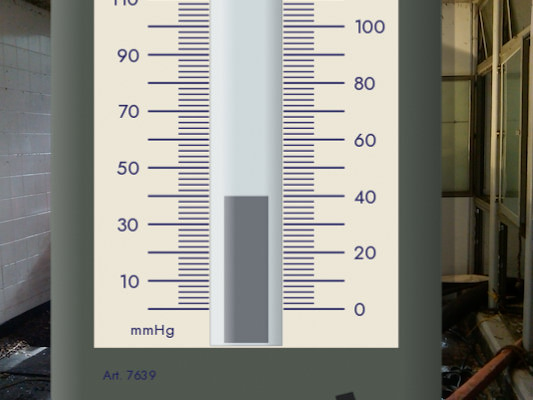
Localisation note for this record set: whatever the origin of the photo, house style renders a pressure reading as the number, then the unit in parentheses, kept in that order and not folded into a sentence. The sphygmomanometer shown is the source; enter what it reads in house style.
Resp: 40 (mmHg)
